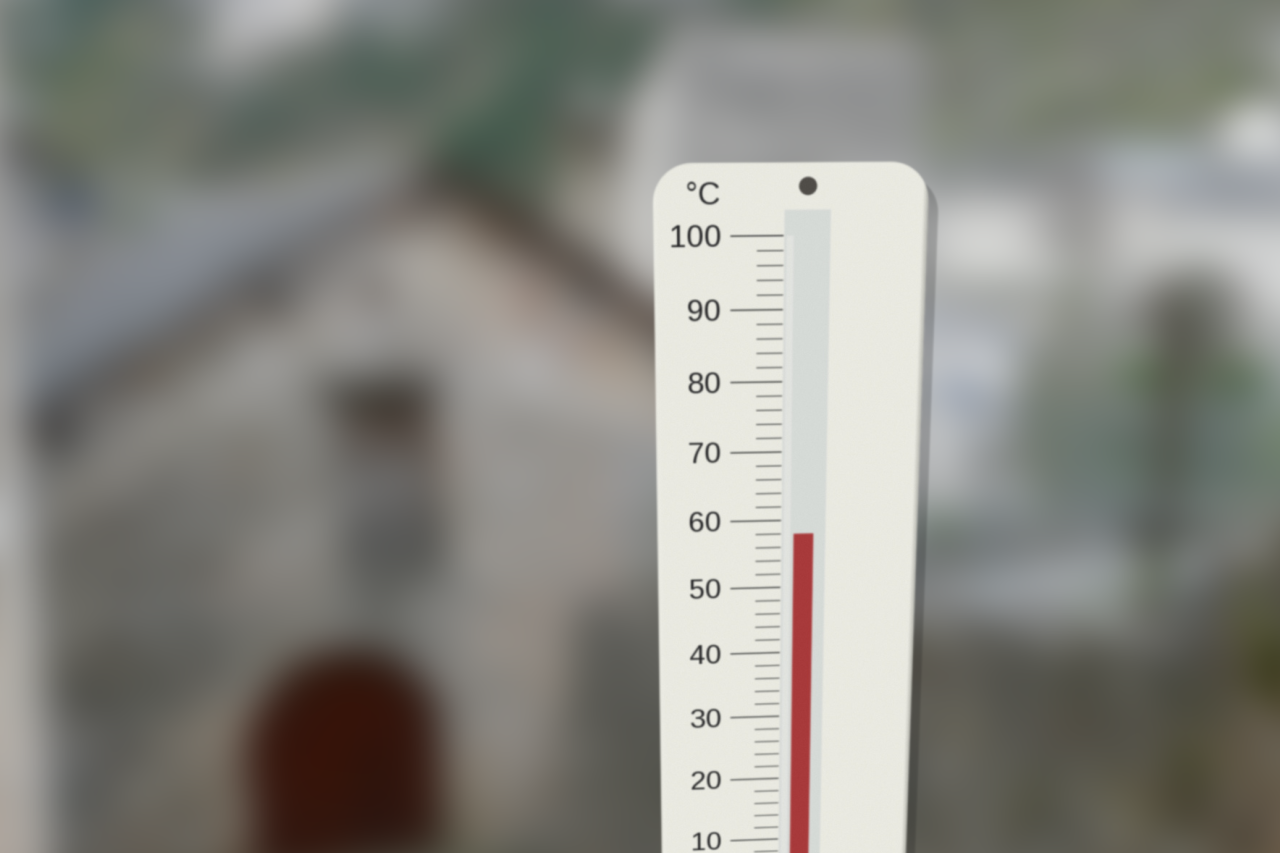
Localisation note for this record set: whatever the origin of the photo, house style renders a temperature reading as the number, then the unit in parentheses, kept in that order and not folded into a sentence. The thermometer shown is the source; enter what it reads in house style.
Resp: 58 (°C)
